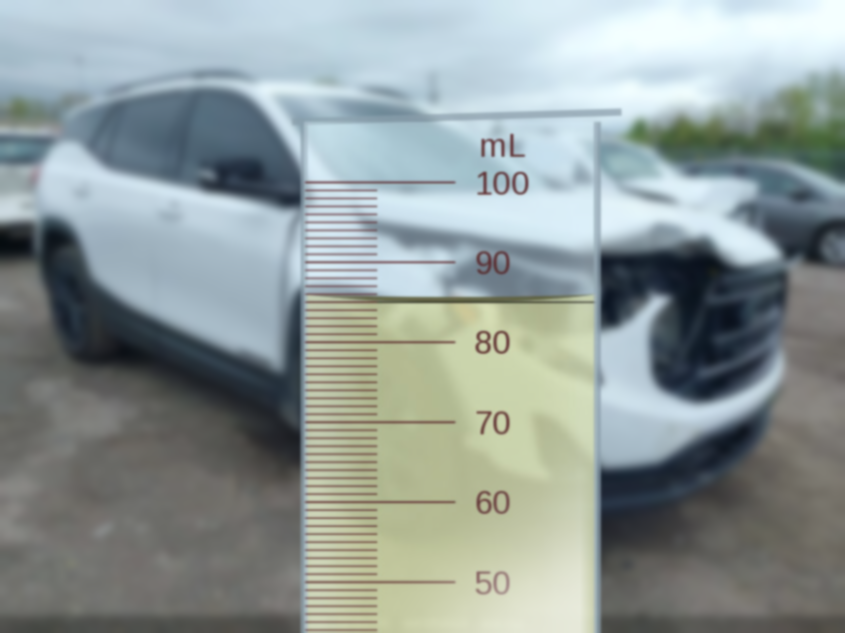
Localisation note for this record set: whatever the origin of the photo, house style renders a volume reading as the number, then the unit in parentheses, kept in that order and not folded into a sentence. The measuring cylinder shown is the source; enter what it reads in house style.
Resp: 85 (mL)
